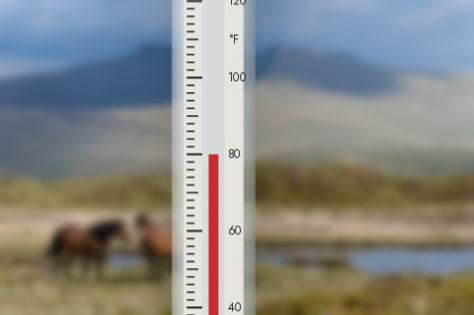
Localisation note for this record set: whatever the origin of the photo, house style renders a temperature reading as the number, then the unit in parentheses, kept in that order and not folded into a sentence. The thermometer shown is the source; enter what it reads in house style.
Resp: 80 (°F)
